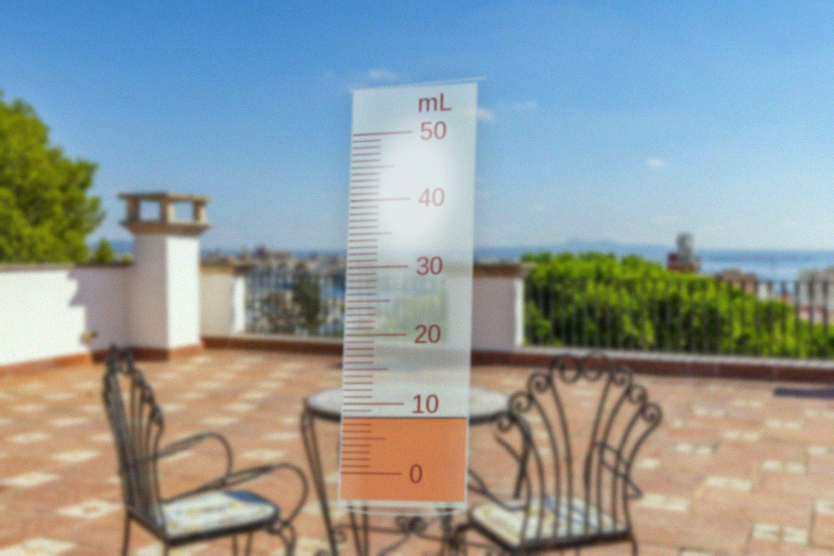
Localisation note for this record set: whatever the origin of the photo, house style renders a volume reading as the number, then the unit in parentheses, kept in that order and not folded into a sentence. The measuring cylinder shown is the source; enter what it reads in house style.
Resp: 8 (mL)
